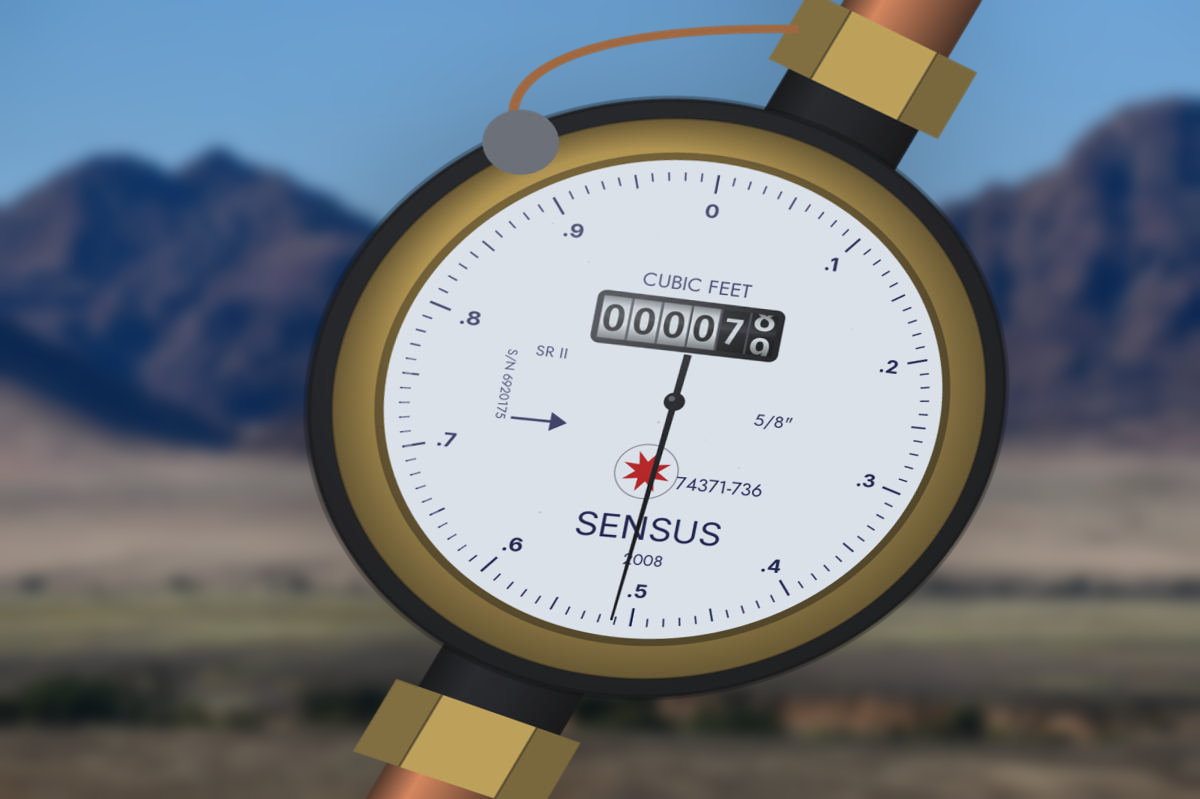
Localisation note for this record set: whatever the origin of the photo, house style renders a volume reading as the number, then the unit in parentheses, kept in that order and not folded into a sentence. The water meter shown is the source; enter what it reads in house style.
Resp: 78.51 (ft³)
